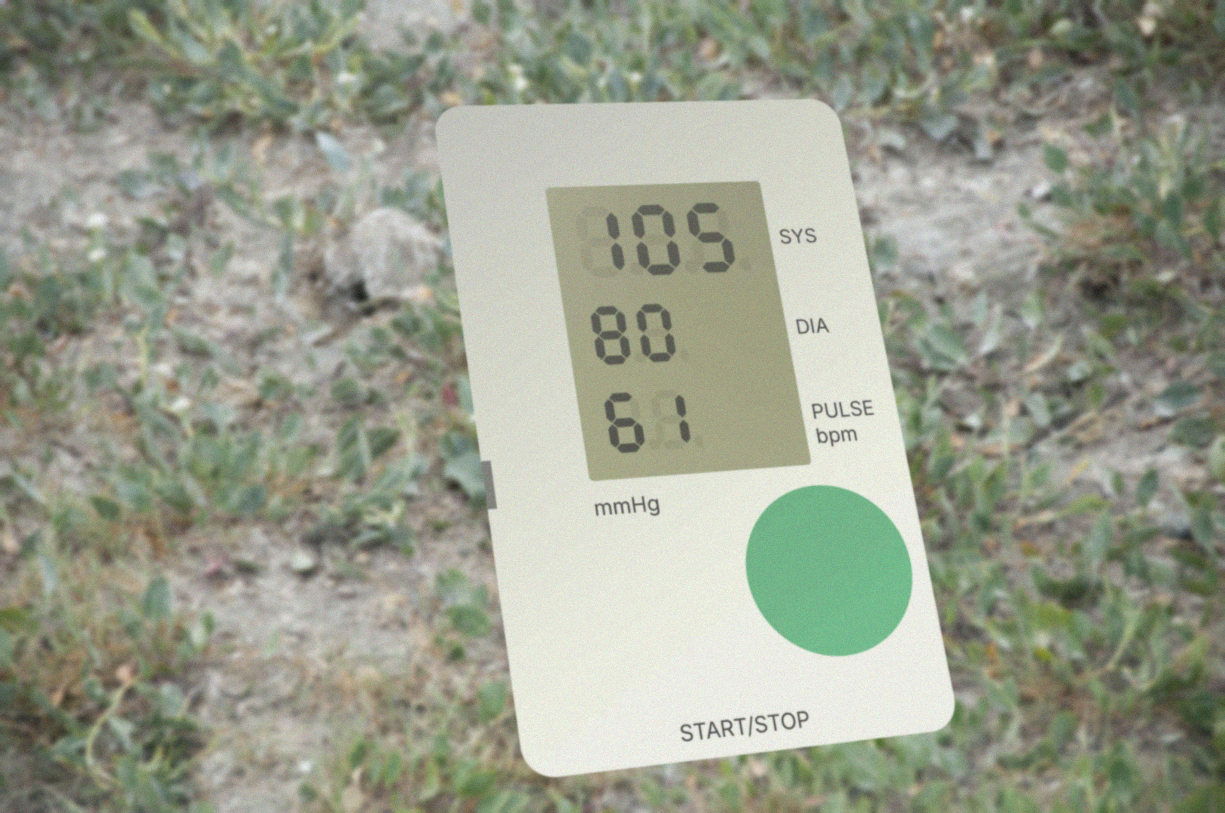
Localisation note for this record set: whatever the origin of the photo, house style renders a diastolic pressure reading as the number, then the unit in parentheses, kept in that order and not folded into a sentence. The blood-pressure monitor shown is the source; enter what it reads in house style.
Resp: 80 (mmHg)
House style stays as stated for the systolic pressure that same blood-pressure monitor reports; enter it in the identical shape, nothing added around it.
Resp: 105 (mmHg)
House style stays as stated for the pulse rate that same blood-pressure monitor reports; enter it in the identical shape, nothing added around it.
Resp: 61 (bpm)
